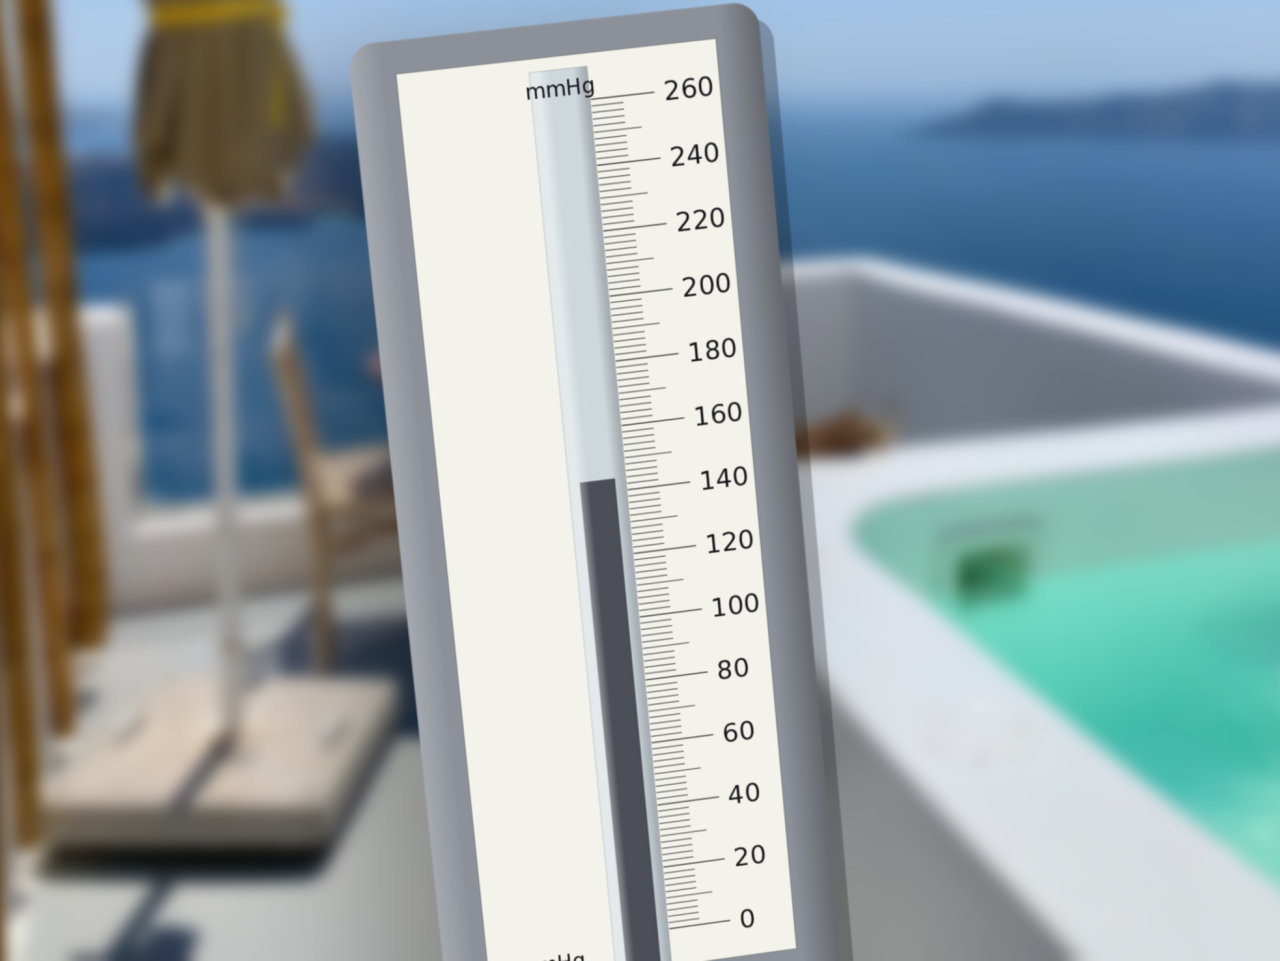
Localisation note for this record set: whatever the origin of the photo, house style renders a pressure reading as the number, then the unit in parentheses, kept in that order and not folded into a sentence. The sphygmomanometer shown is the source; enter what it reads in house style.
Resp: 144 (mmHg)
